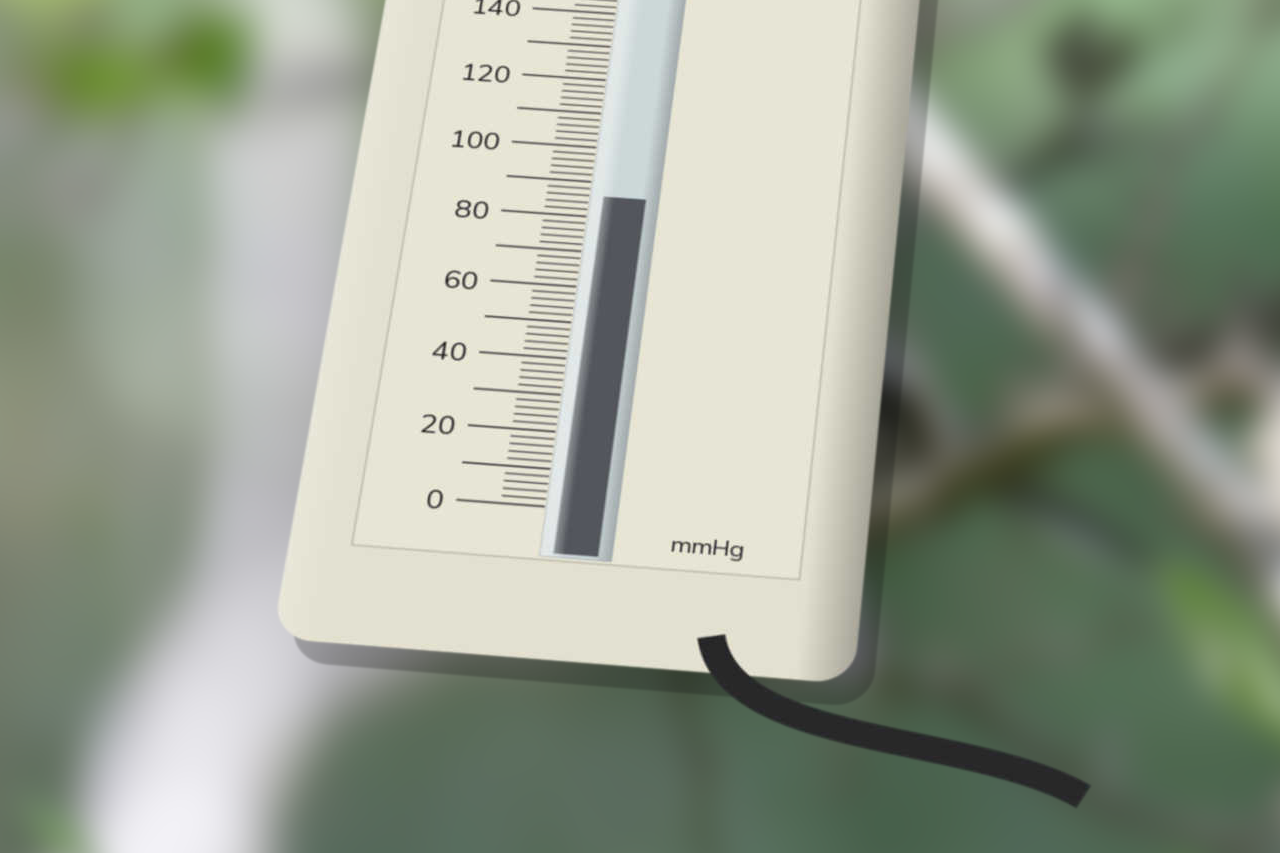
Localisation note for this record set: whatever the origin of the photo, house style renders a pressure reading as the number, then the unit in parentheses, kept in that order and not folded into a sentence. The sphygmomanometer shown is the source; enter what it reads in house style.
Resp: 86 (mmHg)
